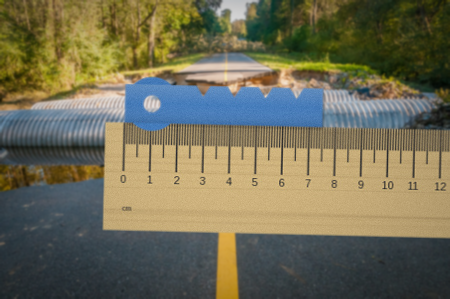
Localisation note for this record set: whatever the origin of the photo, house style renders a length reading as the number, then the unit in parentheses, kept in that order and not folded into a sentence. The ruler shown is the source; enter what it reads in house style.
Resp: 7.5 (cm)
